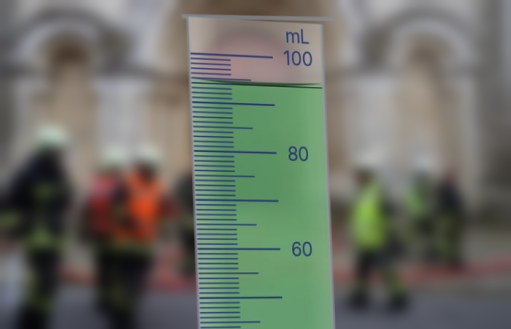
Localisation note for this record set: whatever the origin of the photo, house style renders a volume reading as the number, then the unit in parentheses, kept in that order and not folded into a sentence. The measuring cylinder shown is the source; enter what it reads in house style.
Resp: 94 (mL)
